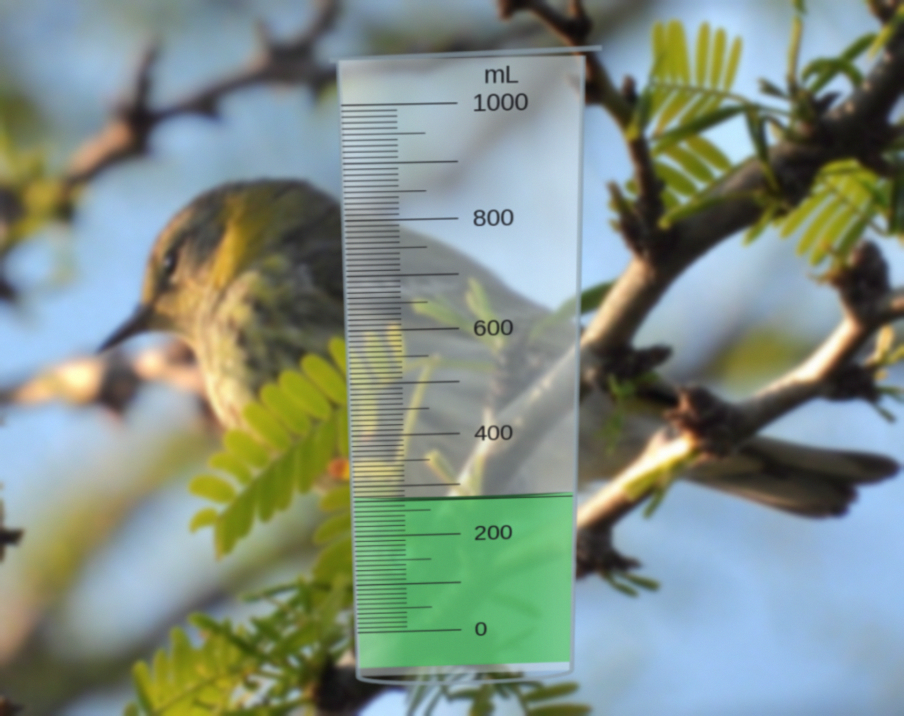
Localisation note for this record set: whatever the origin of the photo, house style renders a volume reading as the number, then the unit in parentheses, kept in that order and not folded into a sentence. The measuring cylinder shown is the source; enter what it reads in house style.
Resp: 270 (mL)
